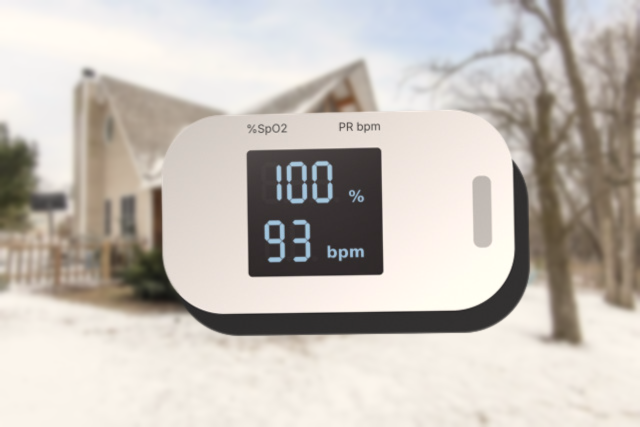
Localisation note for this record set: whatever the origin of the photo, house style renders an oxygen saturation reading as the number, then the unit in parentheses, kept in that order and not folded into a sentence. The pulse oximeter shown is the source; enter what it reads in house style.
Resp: 100 (%)
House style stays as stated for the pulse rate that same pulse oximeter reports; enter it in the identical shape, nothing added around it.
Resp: 93 (bpm)
